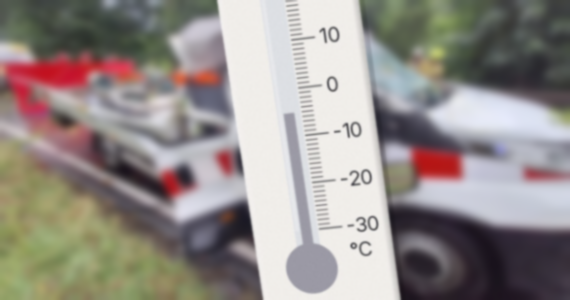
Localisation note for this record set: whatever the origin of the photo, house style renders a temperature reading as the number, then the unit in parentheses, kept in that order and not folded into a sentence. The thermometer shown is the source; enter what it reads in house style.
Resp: -5 (°C)
